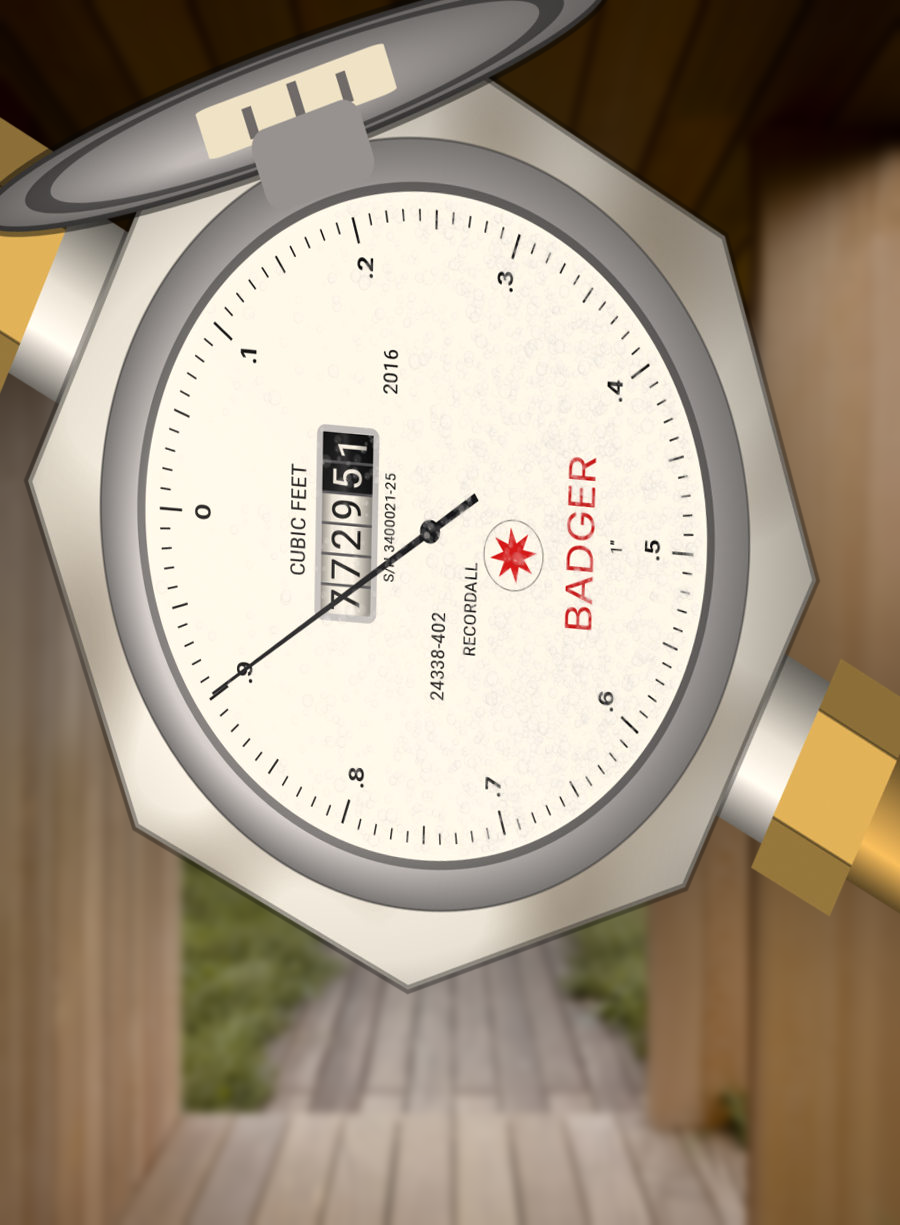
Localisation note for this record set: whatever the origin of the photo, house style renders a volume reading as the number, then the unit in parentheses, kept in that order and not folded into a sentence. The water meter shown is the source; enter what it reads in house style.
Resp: 772950.90 (ft³)
